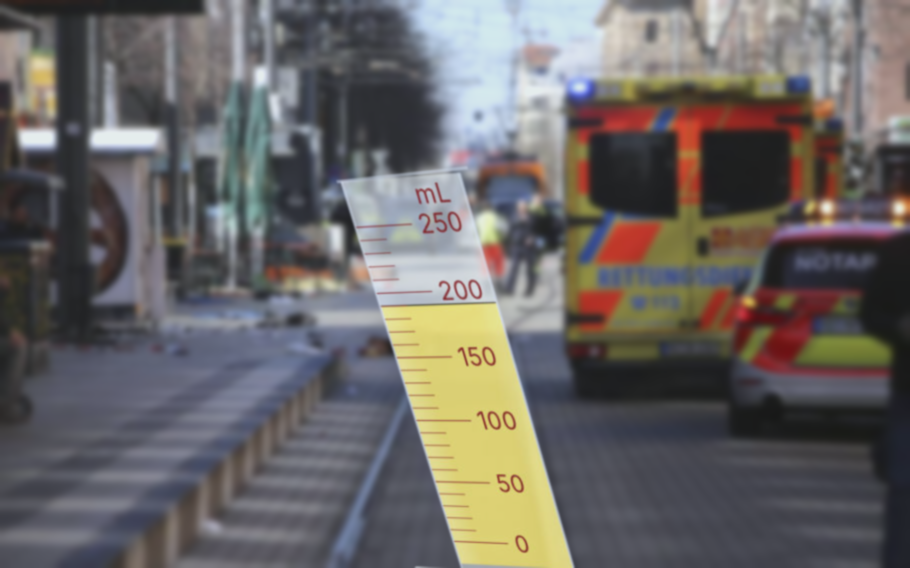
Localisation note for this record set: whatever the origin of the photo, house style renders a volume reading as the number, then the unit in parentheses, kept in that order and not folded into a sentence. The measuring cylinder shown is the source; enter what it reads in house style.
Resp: 190 (mL)
